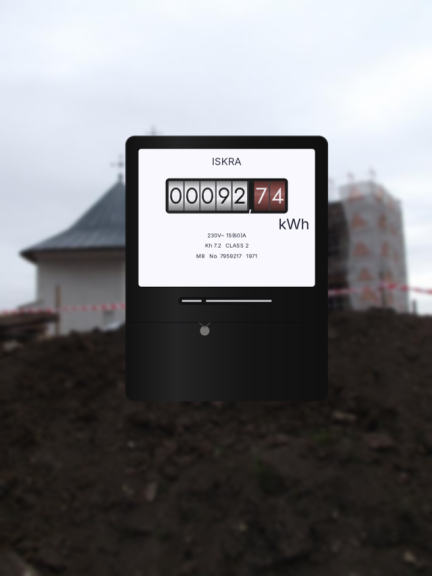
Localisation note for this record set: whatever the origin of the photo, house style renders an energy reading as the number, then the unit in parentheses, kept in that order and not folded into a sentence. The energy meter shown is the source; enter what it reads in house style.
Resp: 92.74 (kWh)
